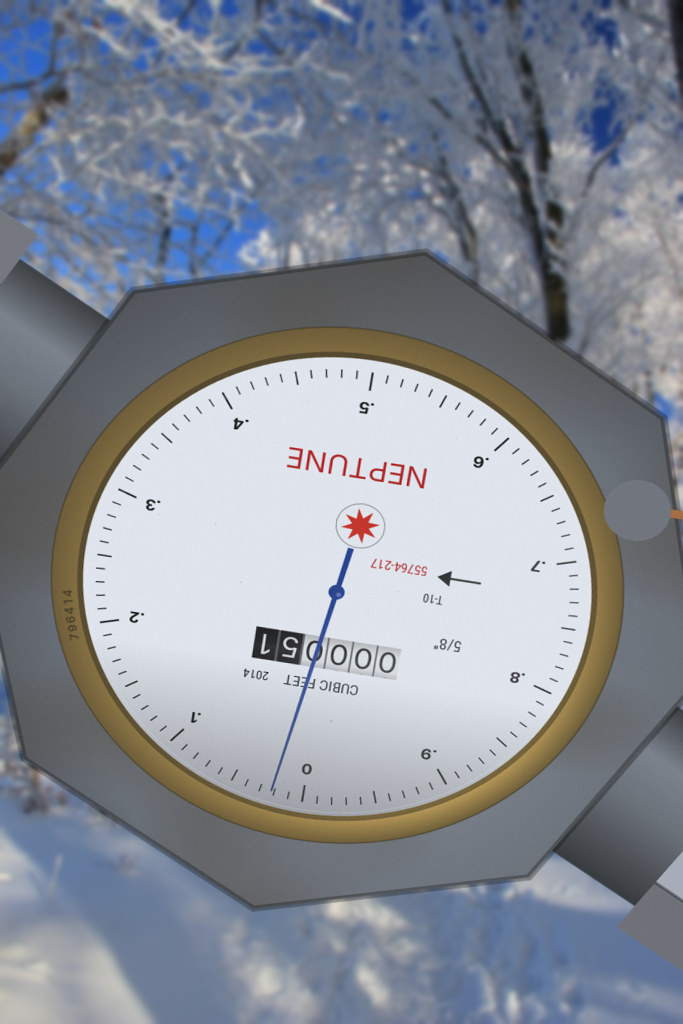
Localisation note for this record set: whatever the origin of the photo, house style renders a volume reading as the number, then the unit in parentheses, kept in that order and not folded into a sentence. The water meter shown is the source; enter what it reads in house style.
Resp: 51.02 (ft³)
